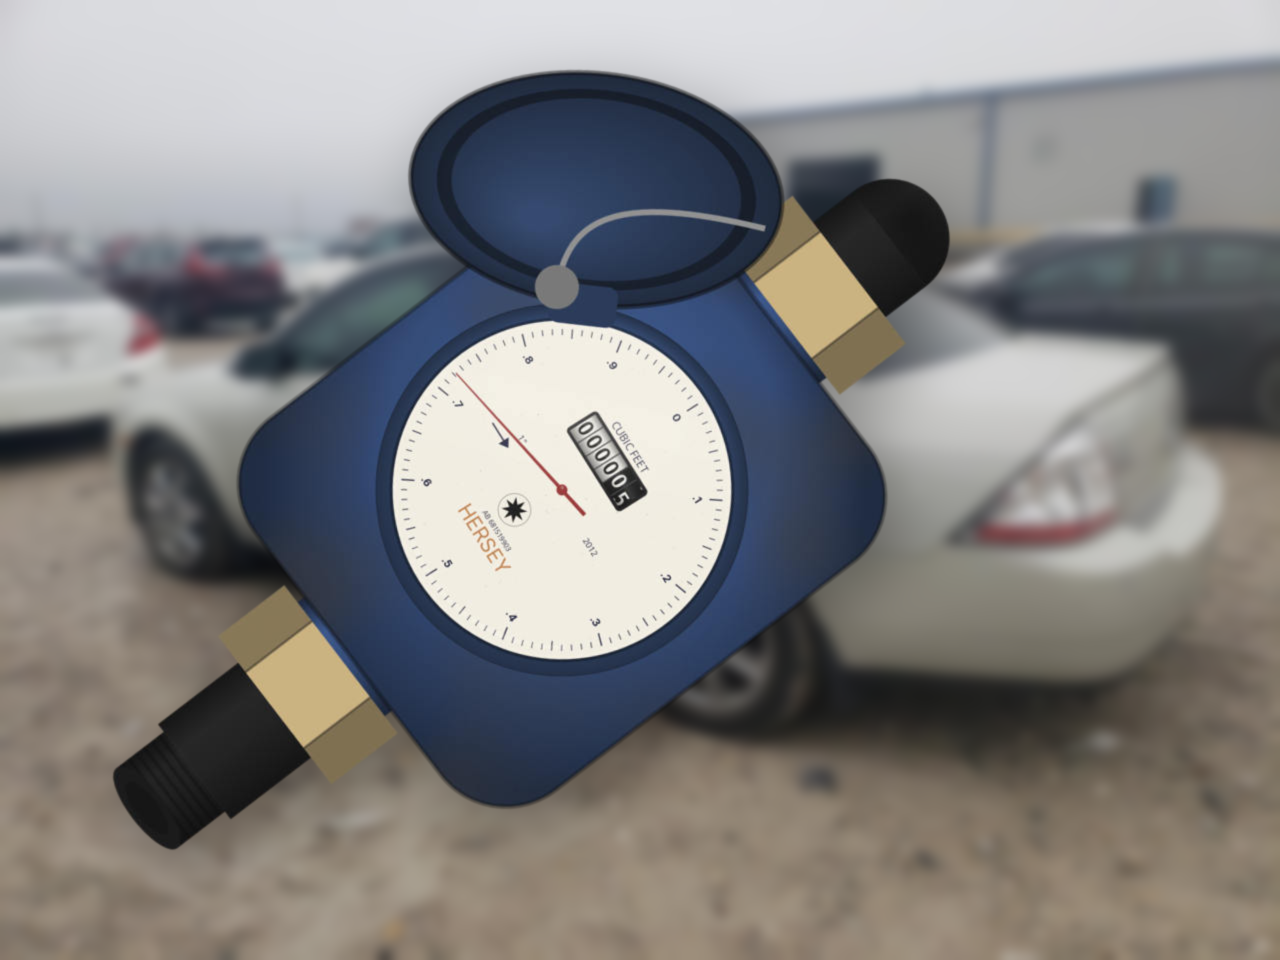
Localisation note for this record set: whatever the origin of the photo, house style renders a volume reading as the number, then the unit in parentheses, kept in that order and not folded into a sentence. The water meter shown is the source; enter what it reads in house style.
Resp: 4.72 (ft³)
